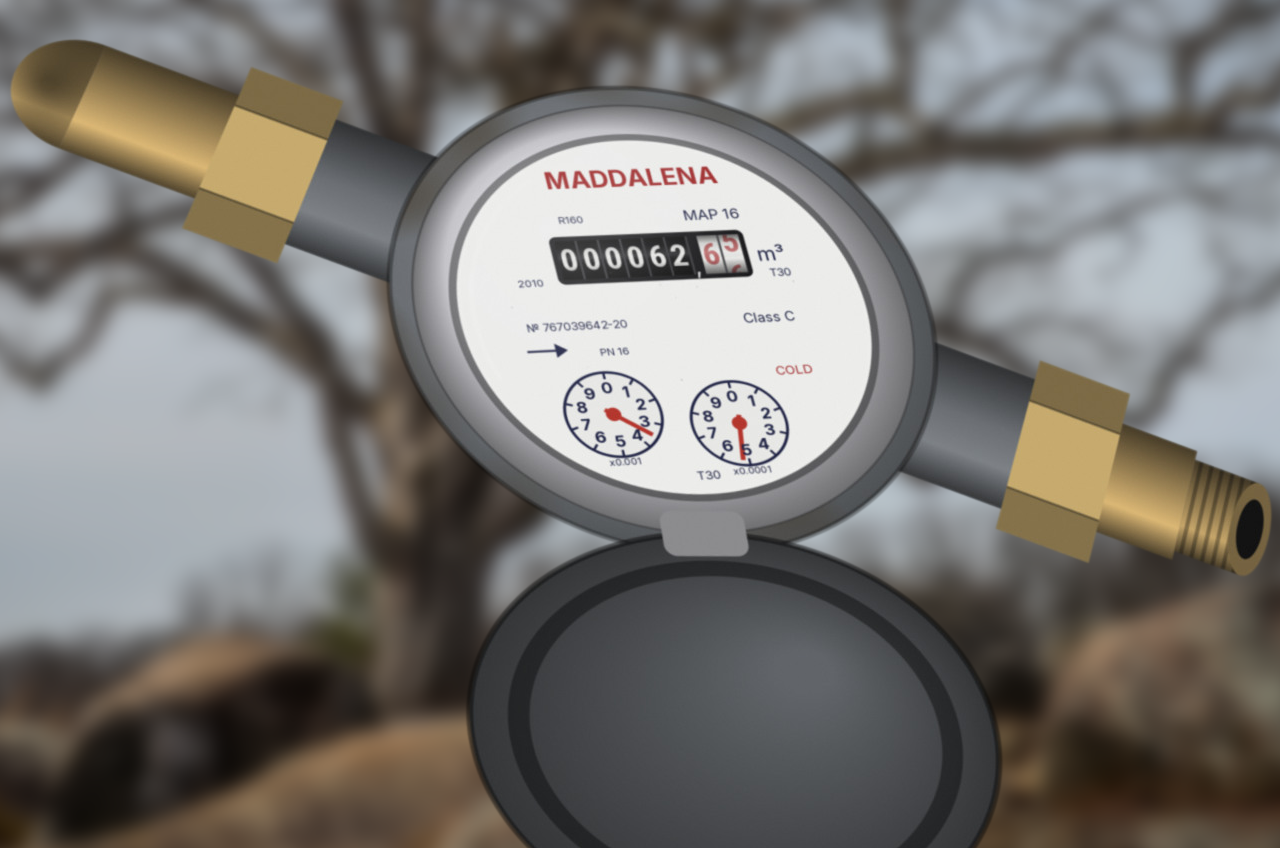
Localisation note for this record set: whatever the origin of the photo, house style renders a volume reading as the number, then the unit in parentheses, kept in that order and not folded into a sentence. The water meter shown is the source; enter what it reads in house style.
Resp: 62.6535 (m³)
